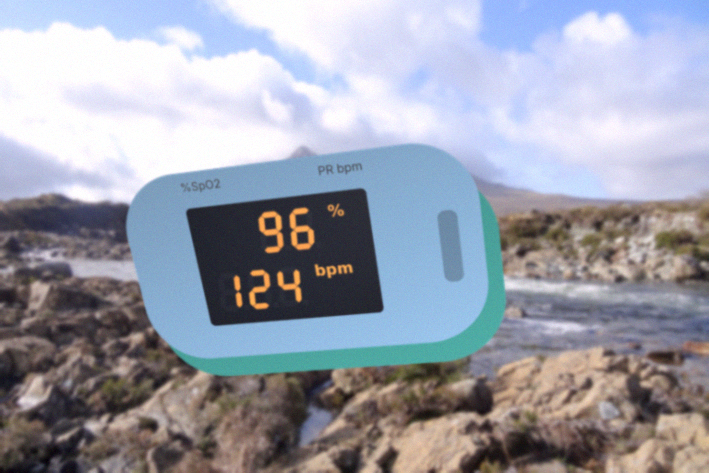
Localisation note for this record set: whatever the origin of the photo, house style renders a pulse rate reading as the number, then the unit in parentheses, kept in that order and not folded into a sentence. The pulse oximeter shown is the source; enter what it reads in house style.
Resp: 124 (bpm)
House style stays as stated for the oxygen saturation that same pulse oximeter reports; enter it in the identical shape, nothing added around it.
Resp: 96 (%)
